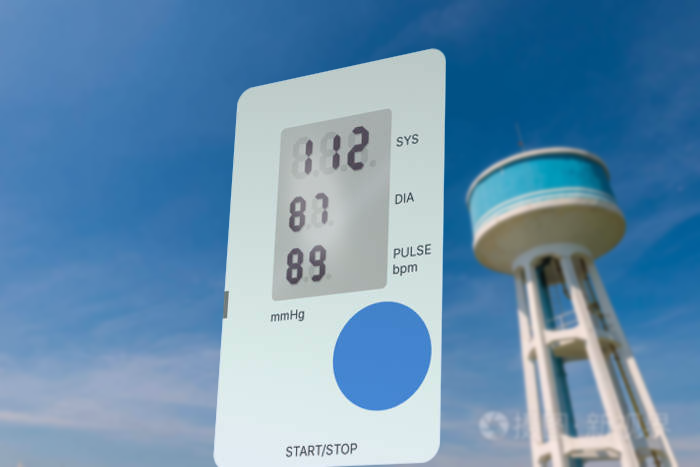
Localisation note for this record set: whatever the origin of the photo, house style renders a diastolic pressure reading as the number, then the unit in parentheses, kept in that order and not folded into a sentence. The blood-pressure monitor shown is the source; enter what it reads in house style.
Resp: 87 (mmHg)
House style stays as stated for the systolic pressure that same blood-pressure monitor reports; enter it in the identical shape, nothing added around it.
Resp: 112 (mmHg)
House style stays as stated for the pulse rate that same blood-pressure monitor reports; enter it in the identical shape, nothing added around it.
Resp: 89 (bpm)
